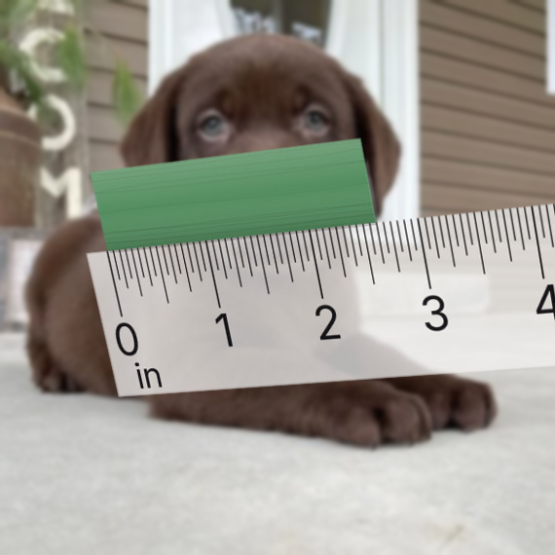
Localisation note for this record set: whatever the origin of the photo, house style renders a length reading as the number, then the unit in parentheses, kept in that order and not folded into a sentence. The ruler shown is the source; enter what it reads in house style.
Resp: 2.625 (in)
